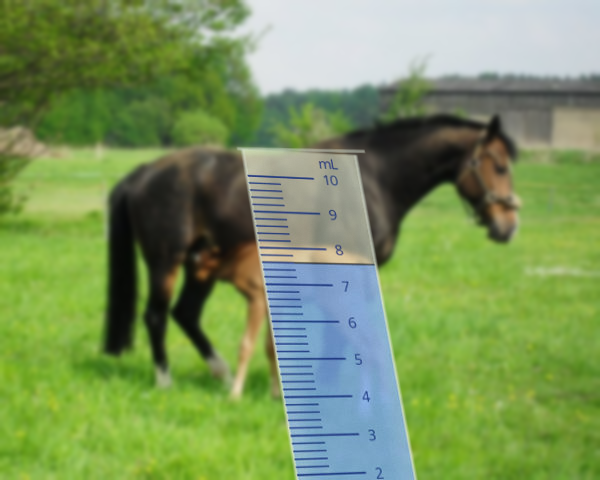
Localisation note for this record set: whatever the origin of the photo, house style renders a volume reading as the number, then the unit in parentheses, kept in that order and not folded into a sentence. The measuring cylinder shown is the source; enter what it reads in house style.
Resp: 7.6 (mL)
